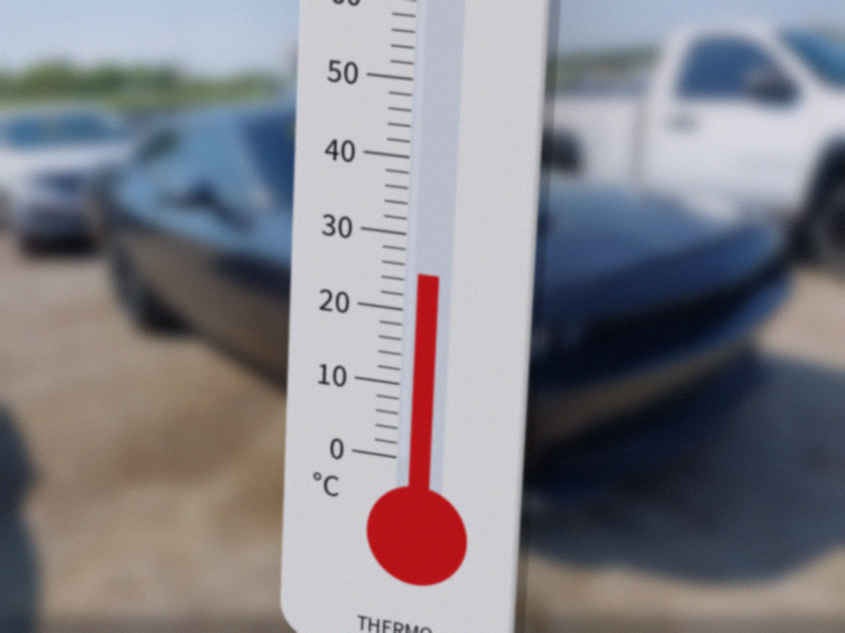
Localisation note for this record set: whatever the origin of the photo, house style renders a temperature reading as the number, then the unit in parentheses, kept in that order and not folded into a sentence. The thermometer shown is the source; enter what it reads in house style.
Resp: 25 (°C)
